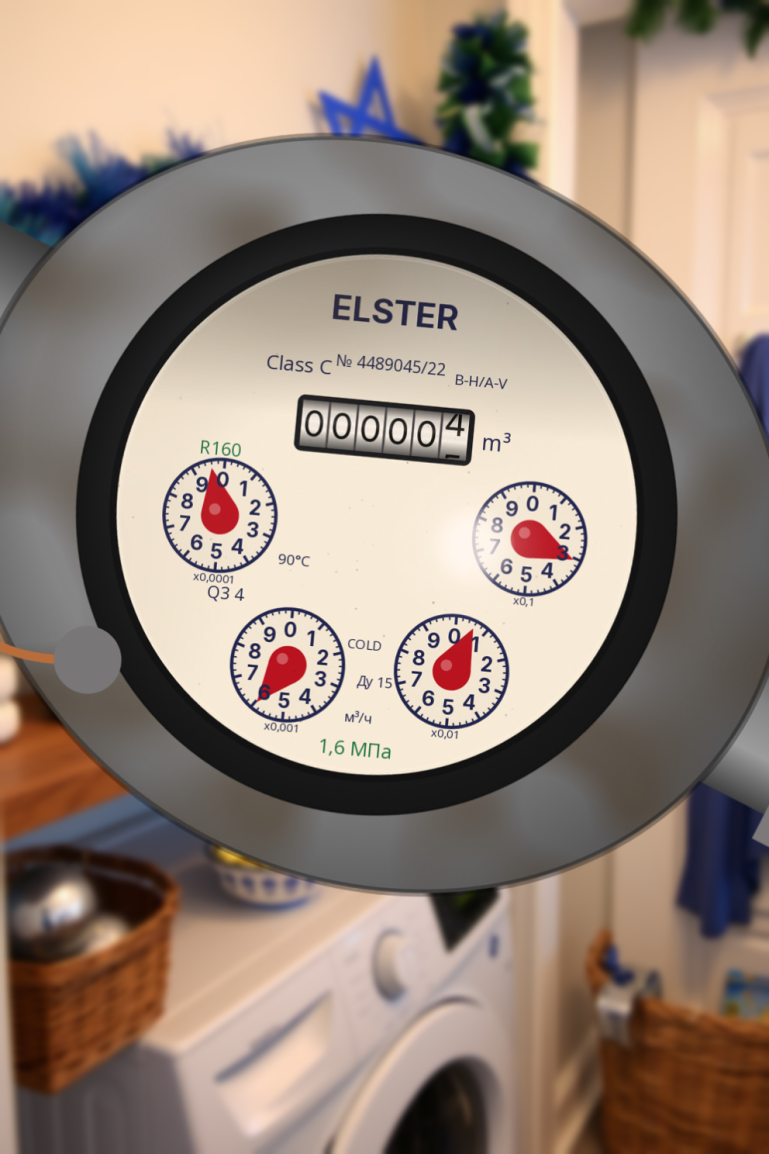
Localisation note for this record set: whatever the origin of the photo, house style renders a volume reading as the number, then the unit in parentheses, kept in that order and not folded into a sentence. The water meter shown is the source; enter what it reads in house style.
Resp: 4.3059 (m³)
